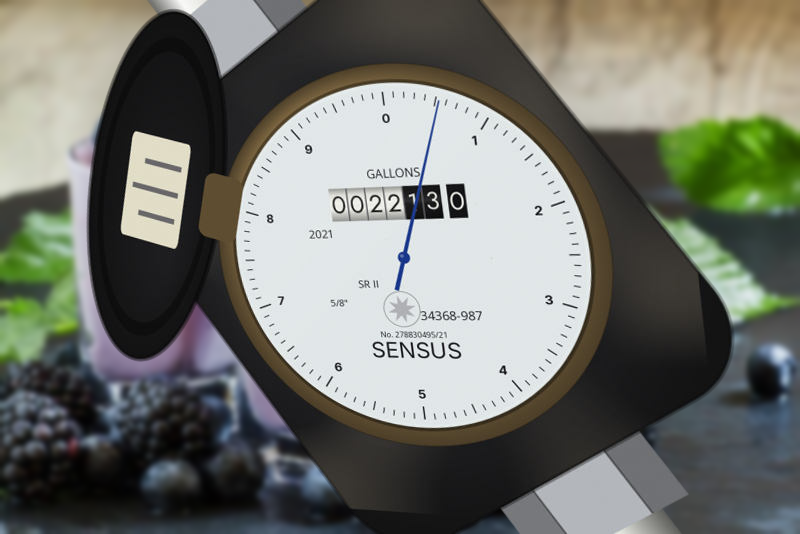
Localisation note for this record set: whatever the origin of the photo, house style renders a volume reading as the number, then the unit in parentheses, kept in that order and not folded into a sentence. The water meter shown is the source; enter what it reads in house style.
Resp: 22130.5 (gal)
